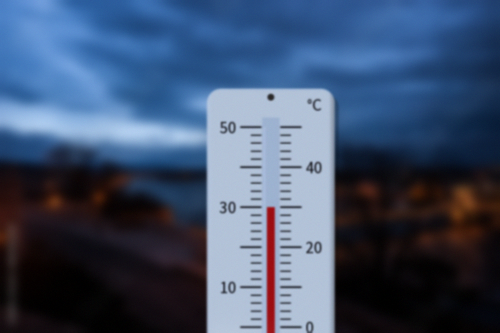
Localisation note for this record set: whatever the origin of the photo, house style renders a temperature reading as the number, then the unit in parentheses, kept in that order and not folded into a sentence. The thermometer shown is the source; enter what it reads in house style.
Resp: 30 (°C)
